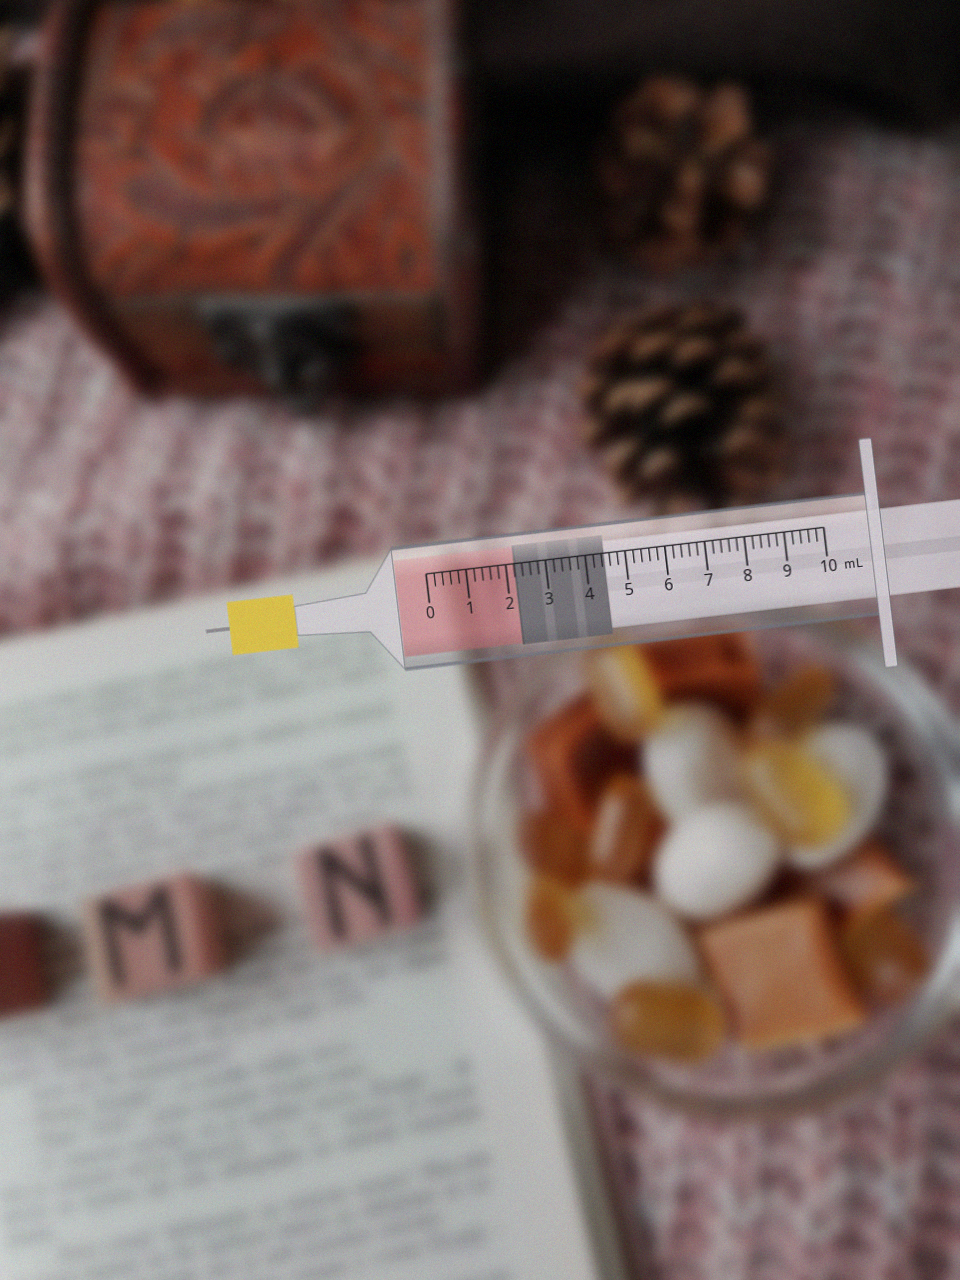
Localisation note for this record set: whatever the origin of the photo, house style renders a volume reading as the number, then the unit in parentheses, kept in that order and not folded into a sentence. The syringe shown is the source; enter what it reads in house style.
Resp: 2.2 (mL)
